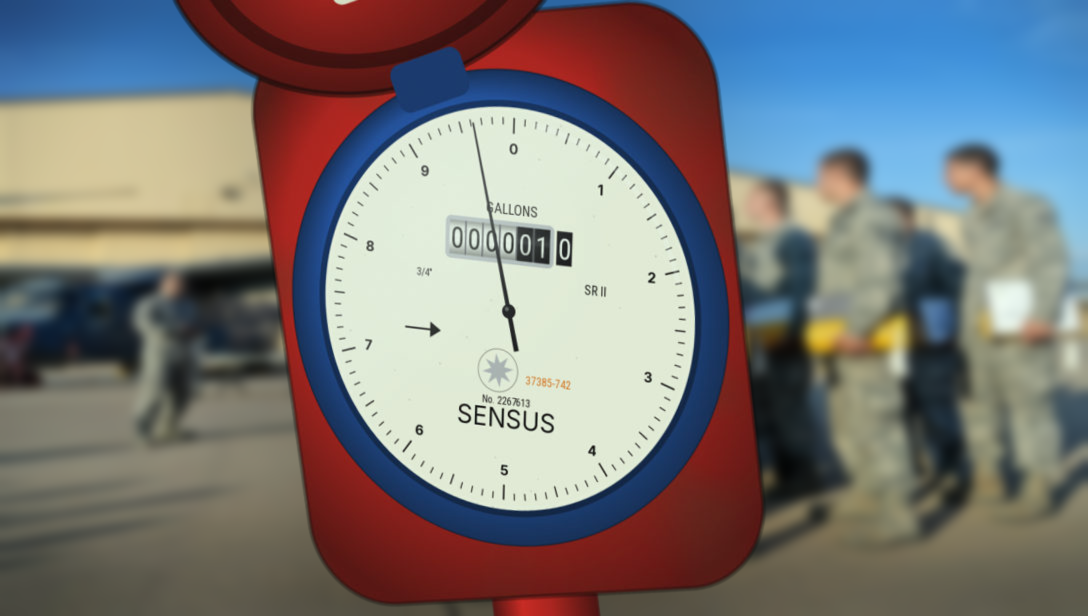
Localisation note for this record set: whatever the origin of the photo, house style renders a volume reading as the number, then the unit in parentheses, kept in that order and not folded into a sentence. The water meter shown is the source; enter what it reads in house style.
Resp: 9.6 (gal)
